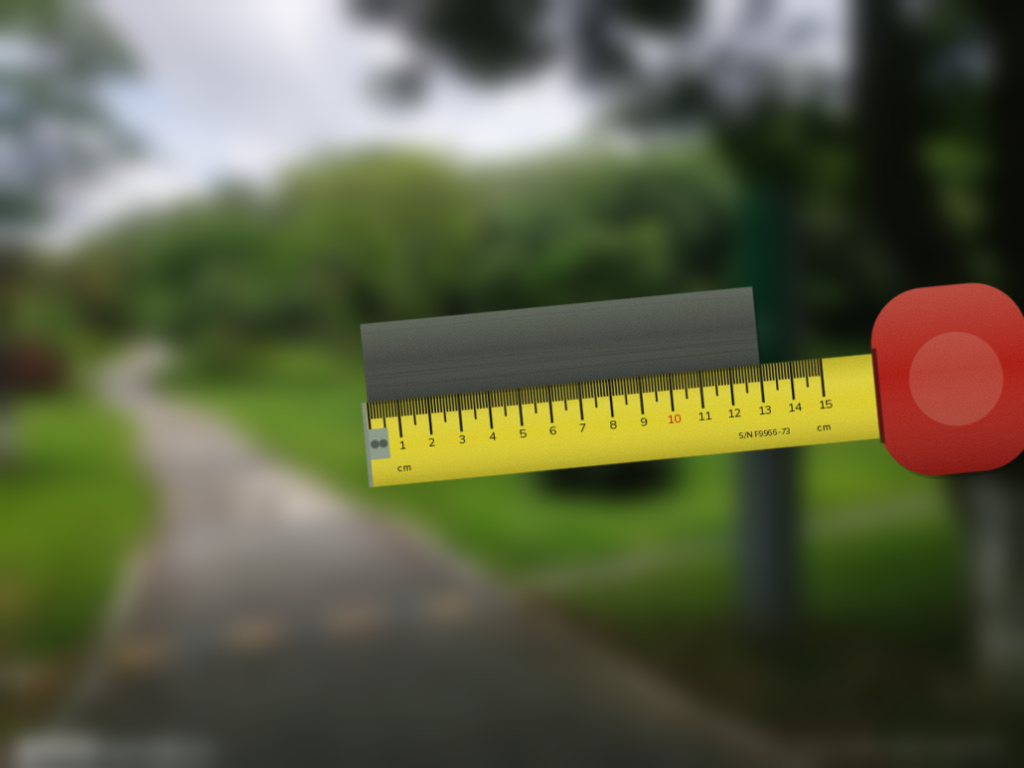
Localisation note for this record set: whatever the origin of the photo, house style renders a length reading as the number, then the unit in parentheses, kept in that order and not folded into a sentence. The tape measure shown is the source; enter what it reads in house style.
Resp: 13 (cm)
